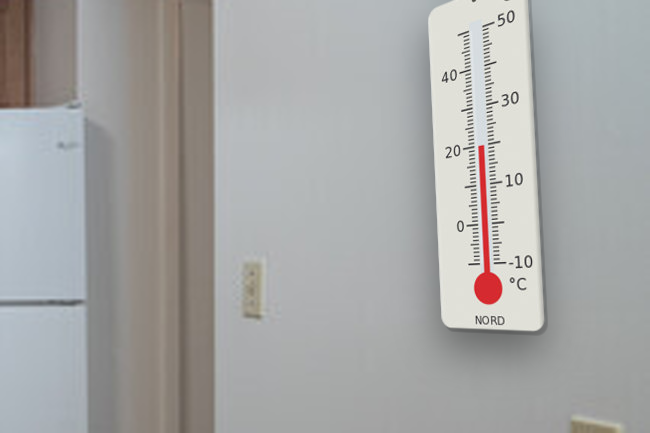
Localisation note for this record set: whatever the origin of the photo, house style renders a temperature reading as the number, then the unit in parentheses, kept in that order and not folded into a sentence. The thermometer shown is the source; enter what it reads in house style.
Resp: 20 (°C)
